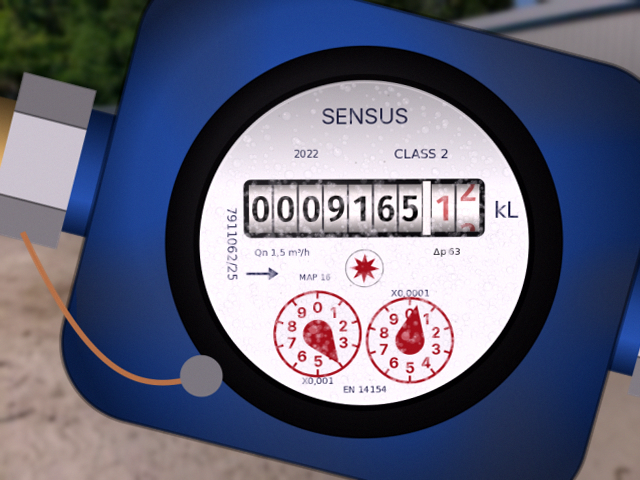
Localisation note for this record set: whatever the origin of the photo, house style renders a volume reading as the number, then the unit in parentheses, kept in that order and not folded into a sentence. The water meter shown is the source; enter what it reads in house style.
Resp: 9165.1240 (kL)
